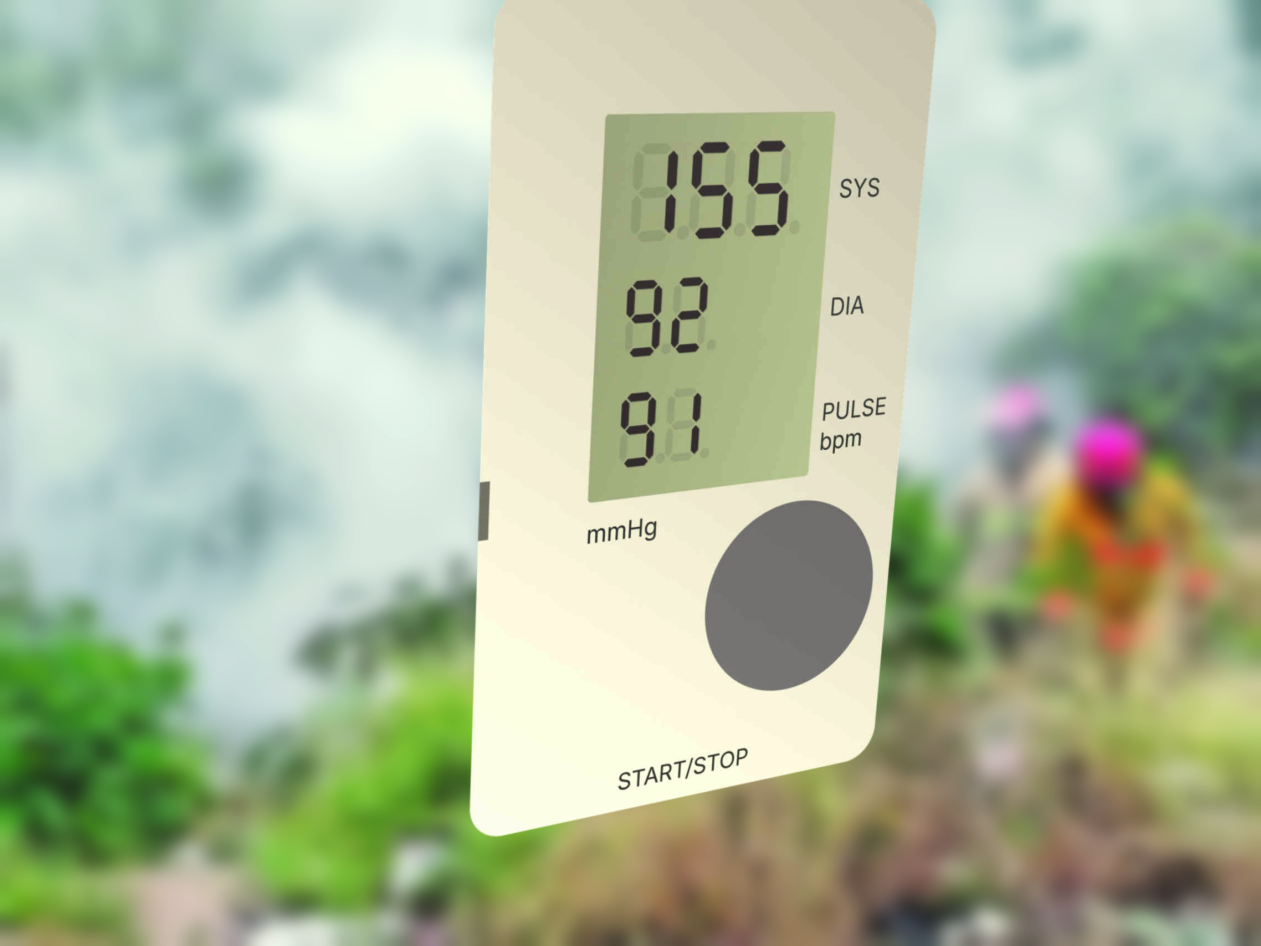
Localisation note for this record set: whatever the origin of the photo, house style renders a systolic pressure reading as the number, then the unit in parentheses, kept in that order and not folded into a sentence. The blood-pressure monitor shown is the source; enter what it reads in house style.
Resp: 155 (mmHg)
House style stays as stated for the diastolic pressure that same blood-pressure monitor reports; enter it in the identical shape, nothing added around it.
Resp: 92 (mmHg)
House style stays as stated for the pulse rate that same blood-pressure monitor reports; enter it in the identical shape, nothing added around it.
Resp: 91 (bpm)
